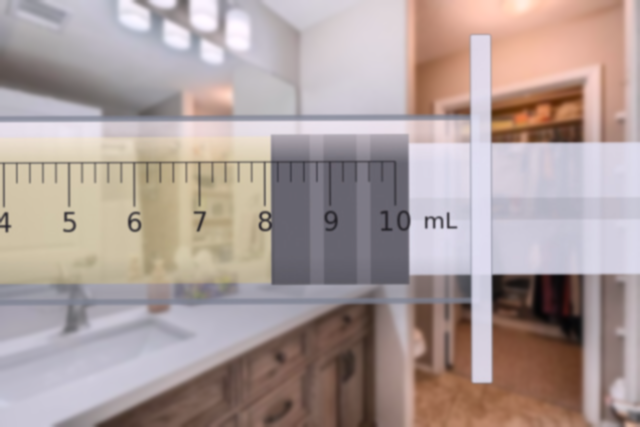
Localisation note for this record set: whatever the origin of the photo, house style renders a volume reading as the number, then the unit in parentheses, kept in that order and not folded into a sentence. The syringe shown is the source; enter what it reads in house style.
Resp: 8.1 (mL)
